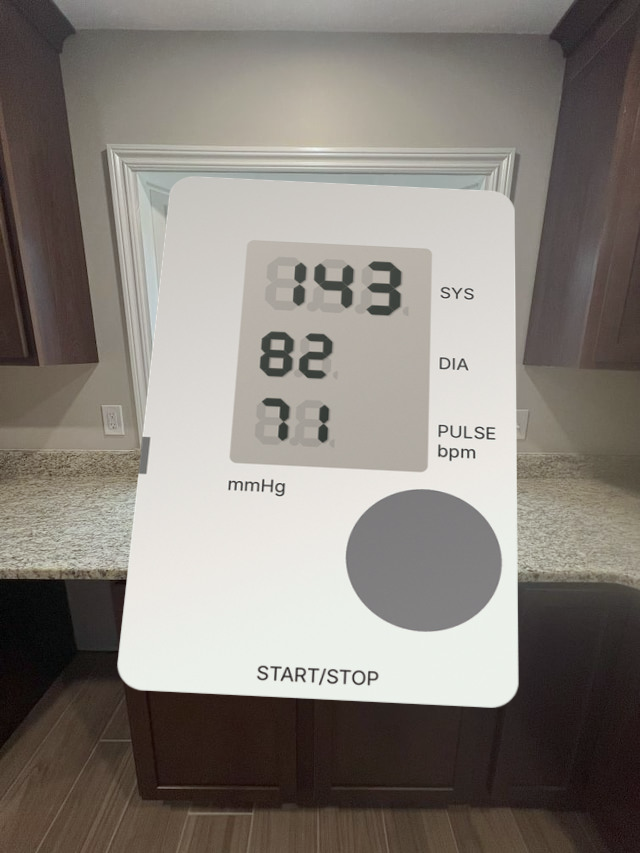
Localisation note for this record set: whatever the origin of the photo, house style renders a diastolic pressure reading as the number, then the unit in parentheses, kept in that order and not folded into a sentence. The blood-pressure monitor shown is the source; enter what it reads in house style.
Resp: 82 (mmHg)
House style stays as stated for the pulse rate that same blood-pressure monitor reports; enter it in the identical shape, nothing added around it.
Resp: 71 (bpm)
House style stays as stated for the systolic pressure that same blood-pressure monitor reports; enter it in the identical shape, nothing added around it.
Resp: 143 (mmHg)
